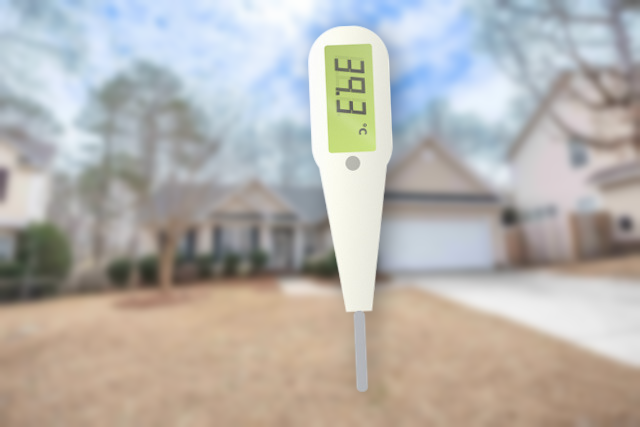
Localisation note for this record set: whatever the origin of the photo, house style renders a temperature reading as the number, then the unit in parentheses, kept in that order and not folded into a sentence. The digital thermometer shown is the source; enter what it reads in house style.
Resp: 39.3 (°C)
